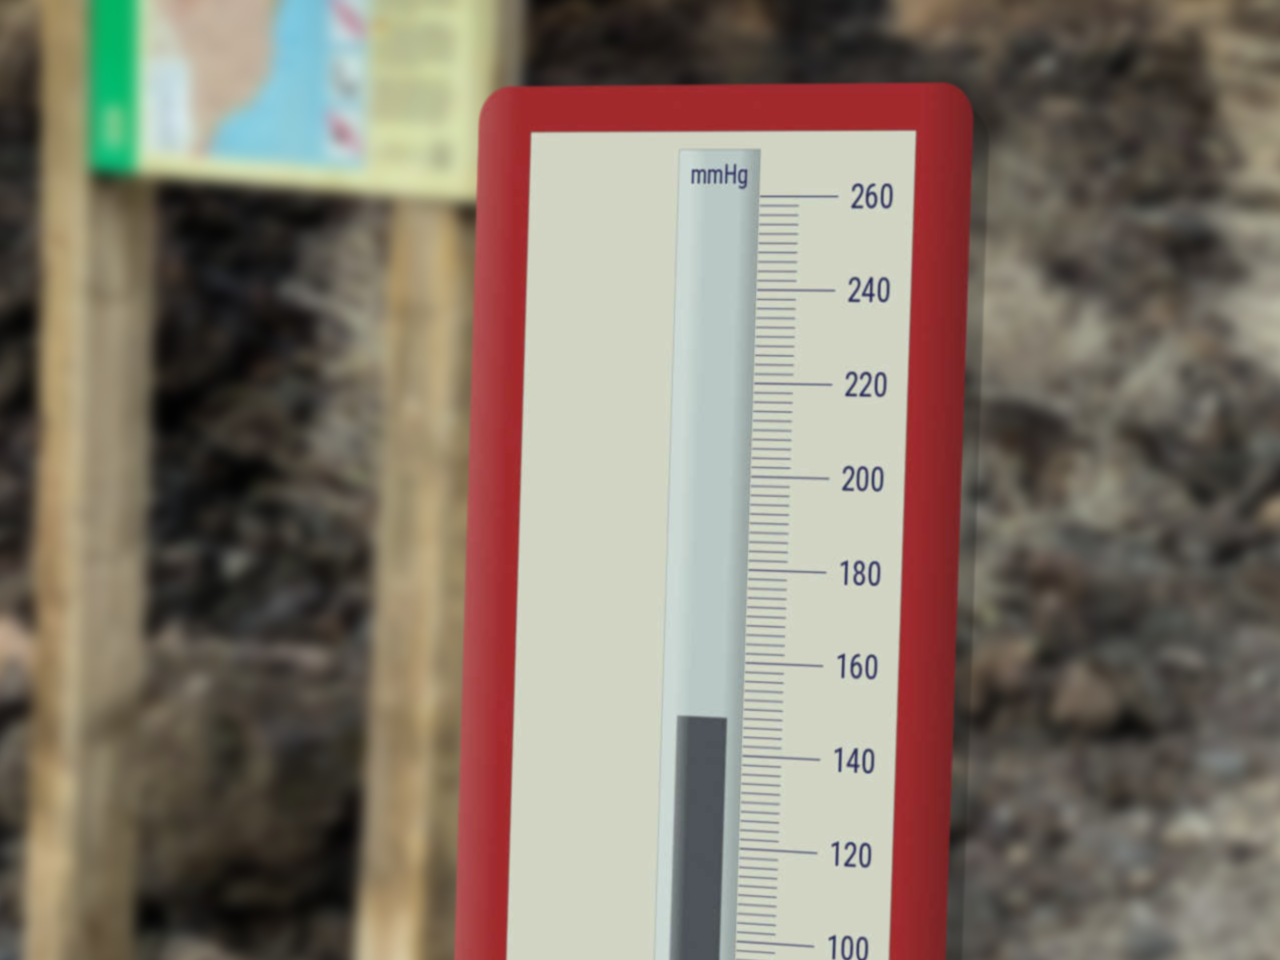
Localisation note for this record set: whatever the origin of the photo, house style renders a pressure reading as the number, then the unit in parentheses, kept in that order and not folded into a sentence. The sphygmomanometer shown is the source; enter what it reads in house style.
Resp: 148 (mmHg)
